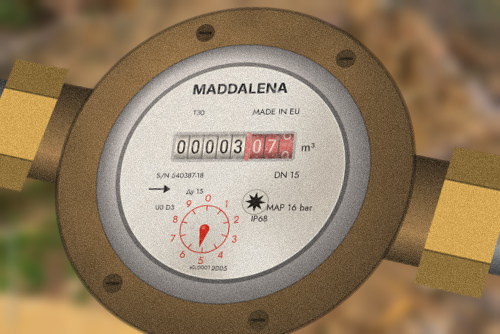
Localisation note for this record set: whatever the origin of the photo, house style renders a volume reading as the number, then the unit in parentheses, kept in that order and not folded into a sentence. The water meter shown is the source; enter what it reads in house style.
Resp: 3.0785 (m³)
